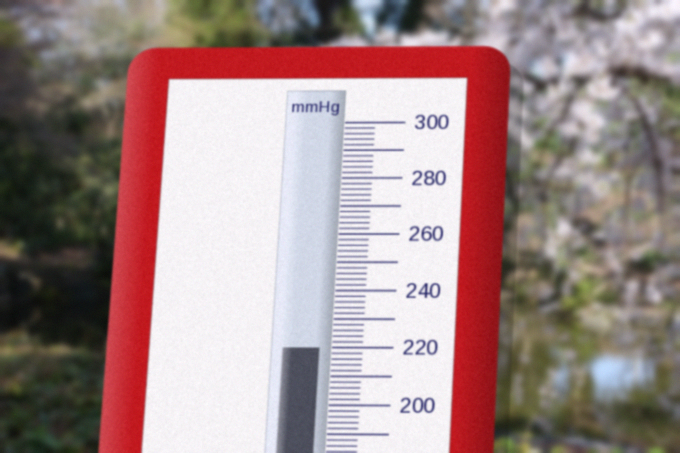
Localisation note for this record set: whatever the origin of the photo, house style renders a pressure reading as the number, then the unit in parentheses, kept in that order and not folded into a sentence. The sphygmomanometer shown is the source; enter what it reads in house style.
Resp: 220 (mmHg)
